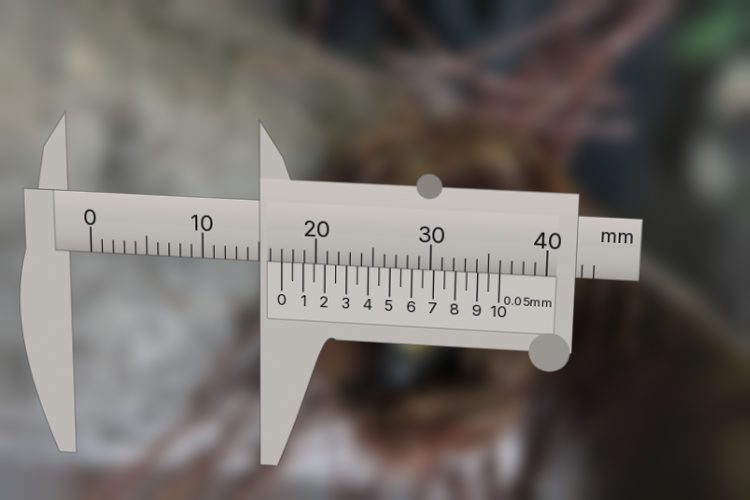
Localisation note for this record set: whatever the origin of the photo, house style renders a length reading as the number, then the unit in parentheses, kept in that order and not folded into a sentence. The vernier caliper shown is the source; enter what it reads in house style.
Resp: 17.0 (mm)
